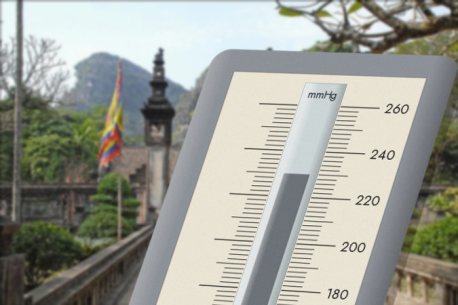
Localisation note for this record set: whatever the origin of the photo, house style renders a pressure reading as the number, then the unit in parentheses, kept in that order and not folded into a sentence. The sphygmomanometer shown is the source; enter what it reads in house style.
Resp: 230 (mmHg)
